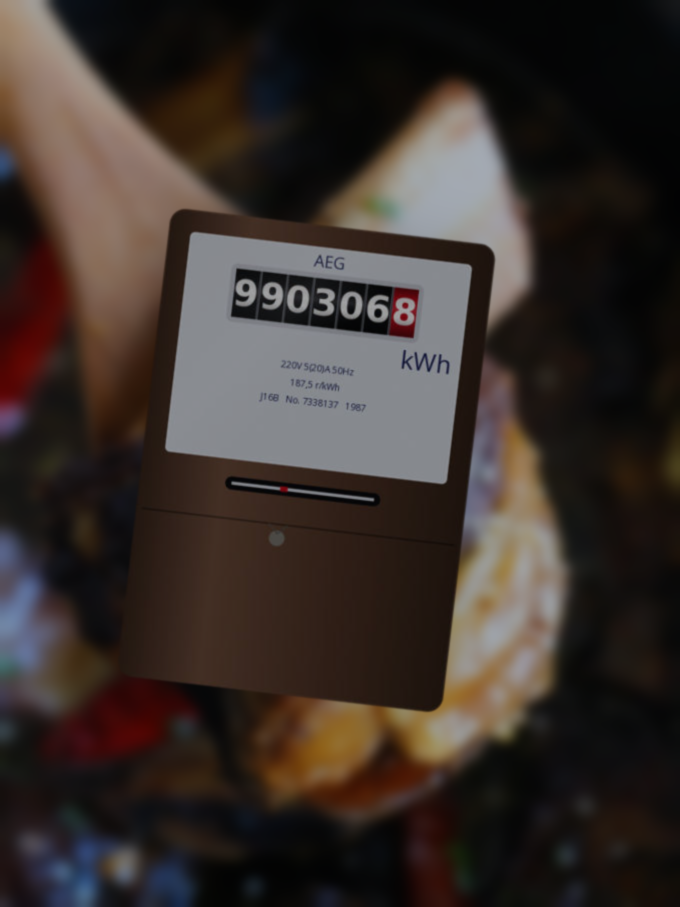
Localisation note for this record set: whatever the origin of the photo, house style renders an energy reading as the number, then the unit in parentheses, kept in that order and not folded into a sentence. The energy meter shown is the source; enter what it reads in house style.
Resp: 990306.8 (kWh)
